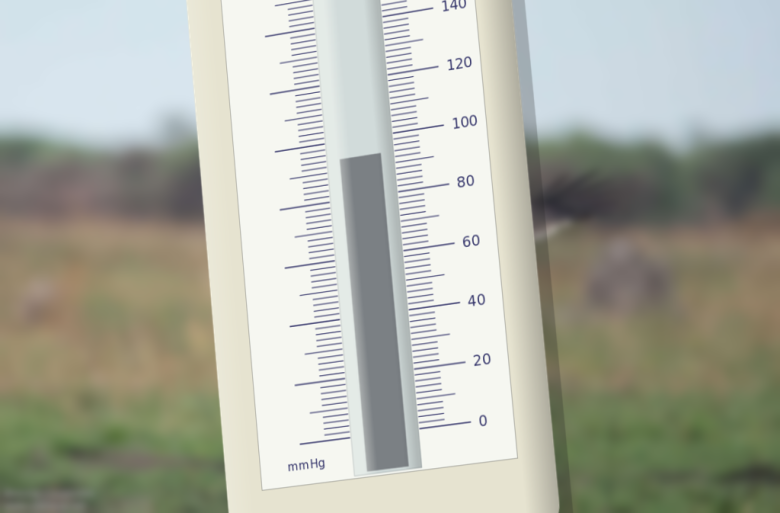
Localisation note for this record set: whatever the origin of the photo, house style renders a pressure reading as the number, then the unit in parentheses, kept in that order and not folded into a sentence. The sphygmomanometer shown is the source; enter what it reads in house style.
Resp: 94 (mmHg)
